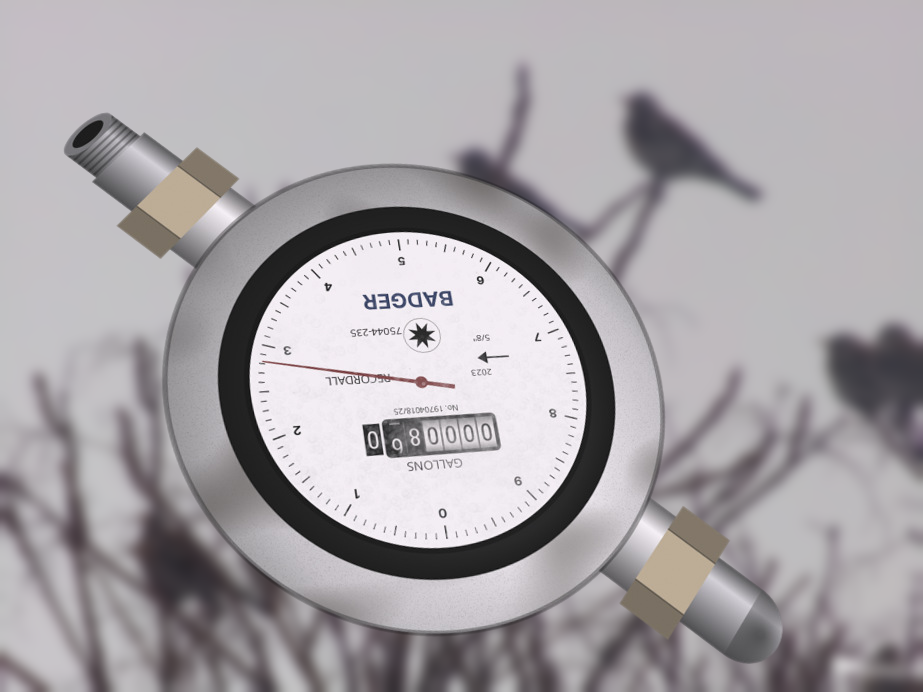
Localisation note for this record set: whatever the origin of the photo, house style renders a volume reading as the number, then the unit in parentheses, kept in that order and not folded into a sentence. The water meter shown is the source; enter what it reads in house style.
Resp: 862.8 (gal)
